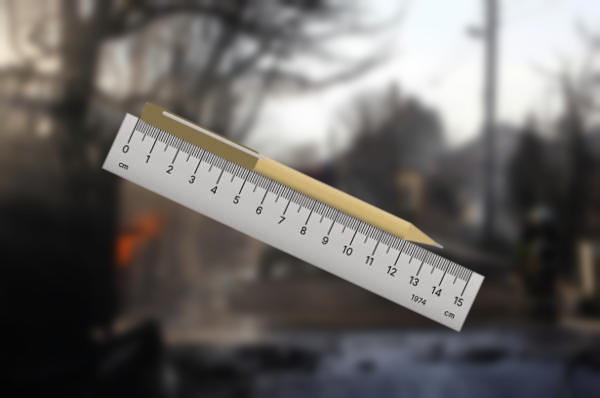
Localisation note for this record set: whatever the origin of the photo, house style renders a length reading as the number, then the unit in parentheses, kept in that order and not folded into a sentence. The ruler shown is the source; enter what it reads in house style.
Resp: 13.5 (cm)
